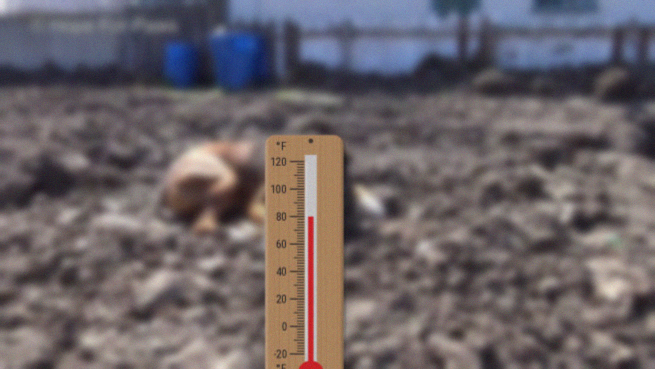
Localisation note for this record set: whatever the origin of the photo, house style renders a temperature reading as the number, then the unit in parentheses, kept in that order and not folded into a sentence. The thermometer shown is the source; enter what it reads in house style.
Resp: 80 (°F)
